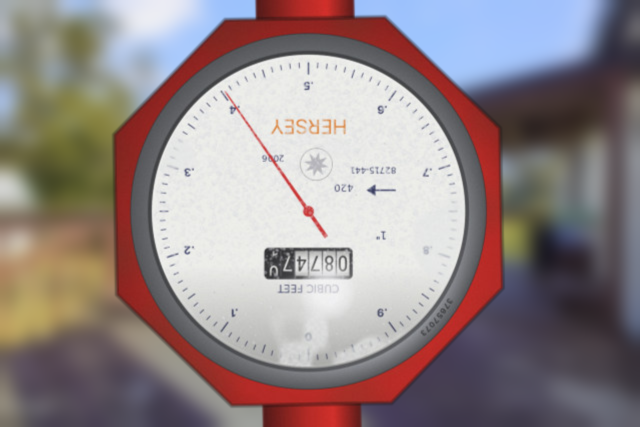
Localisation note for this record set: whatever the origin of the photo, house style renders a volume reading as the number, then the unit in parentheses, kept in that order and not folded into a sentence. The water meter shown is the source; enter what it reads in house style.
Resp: 87470.40 (ft³)
